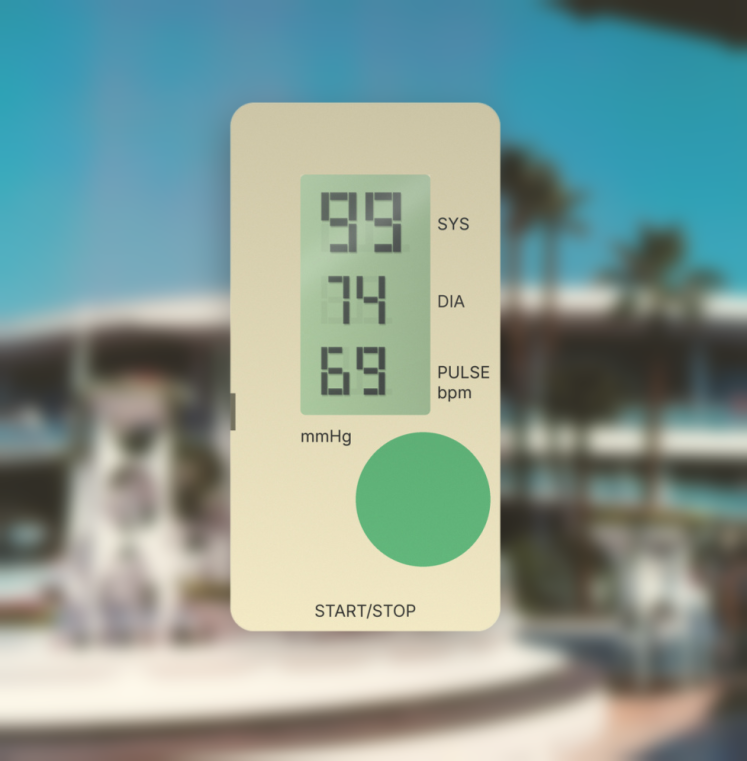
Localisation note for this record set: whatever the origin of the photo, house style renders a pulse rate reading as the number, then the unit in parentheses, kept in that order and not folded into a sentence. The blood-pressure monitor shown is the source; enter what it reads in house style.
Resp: 69 (bpm)
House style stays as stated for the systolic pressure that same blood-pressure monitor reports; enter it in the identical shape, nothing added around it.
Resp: 99 (mmHg)
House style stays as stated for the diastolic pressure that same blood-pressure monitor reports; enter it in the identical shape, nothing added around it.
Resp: 74 (mmHg)
